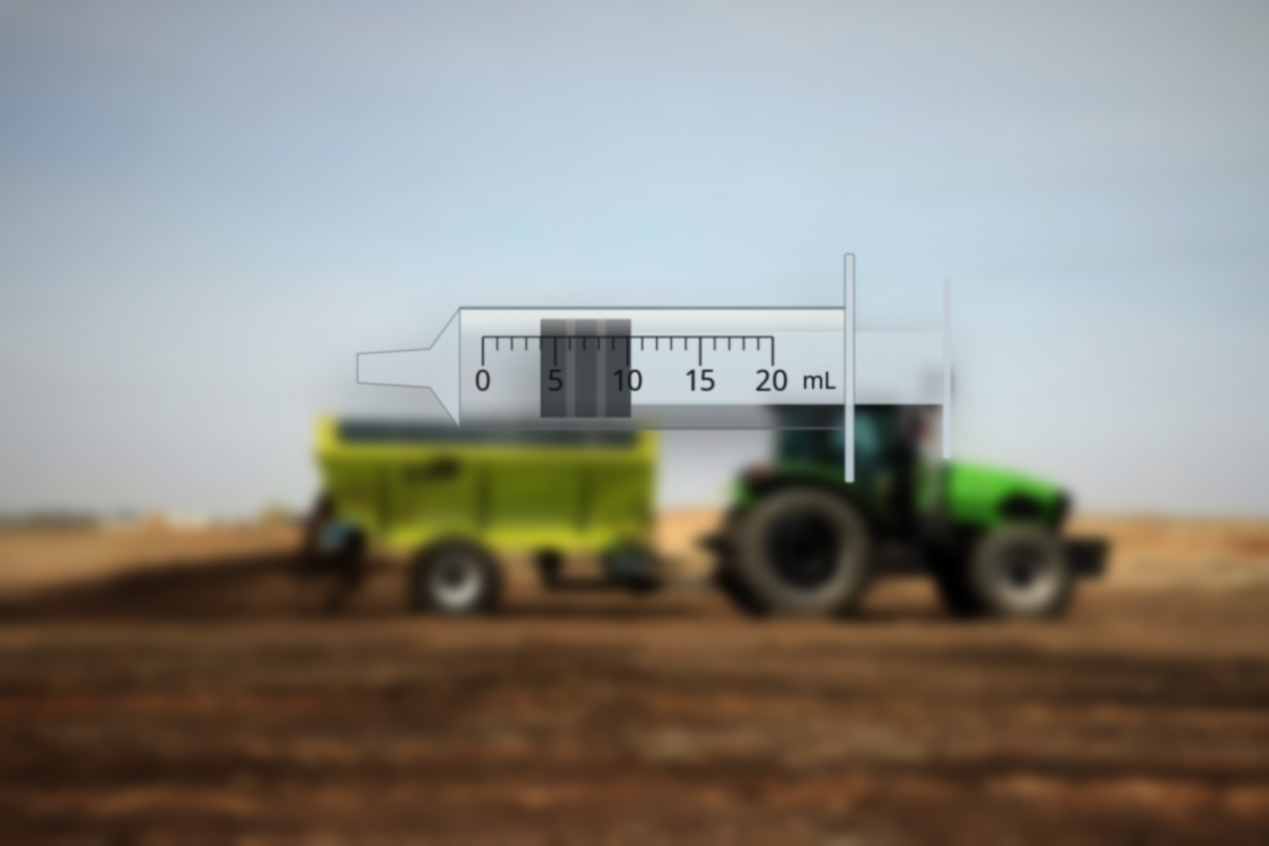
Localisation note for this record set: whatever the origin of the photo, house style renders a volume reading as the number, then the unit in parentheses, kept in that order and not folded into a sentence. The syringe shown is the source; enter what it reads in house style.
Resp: 4 (mL)
